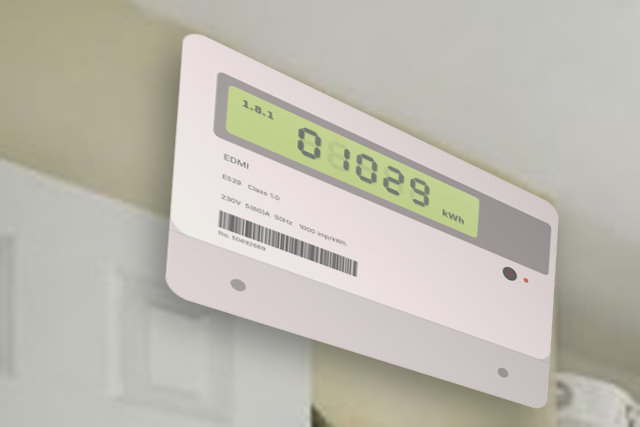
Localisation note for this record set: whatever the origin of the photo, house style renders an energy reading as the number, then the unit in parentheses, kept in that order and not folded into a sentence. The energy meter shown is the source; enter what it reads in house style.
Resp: 1029 (kWh)
